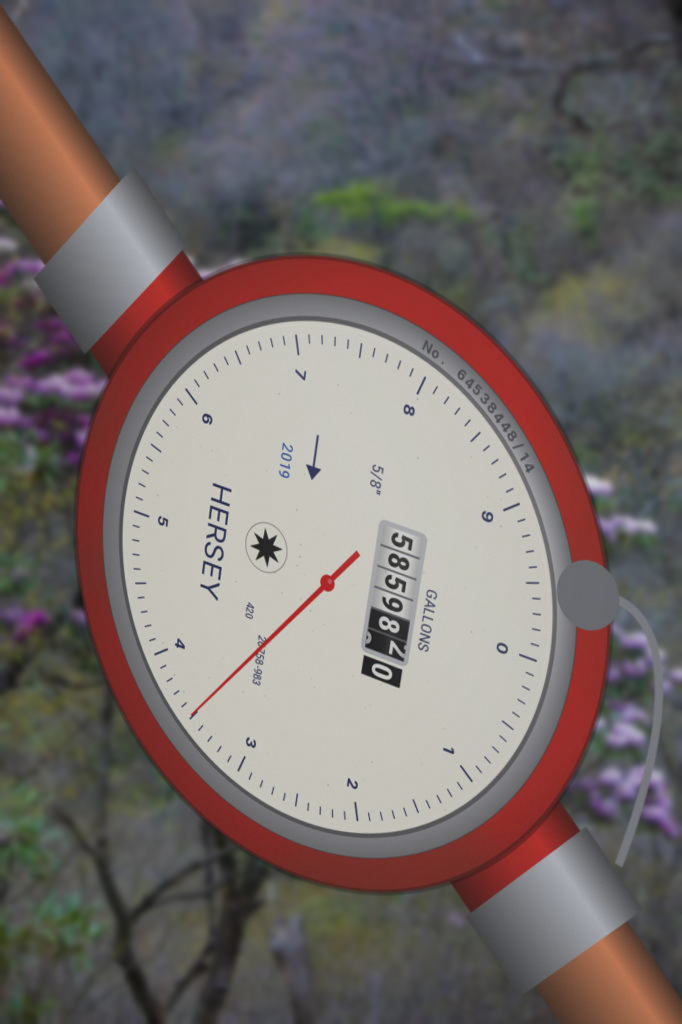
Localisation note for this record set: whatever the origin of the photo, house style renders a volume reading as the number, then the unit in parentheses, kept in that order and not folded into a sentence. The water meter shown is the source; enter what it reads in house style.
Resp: 5859823.5 (gal)
